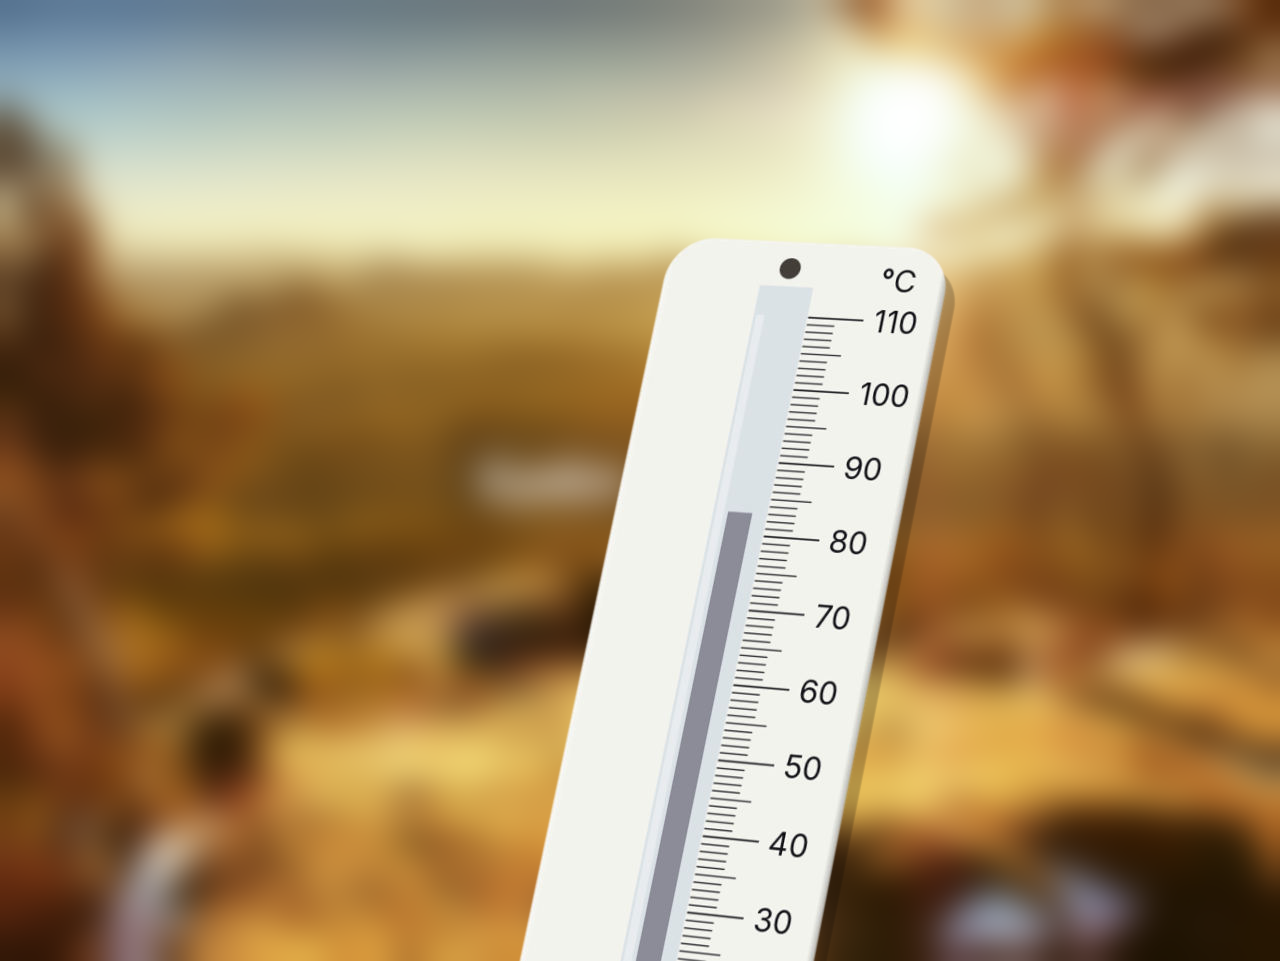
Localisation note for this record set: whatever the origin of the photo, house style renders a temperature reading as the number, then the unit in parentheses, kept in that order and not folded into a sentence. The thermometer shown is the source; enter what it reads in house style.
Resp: 83 (°C)
